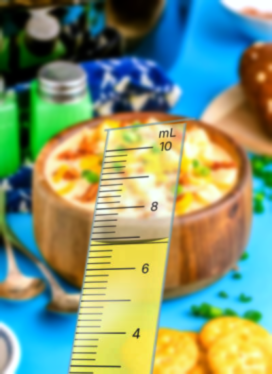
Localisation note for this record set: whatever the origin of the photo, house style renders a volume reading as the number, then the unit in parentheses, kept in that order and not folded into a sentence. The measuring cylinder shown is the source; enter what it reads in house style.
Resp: 6.8 (mL)
